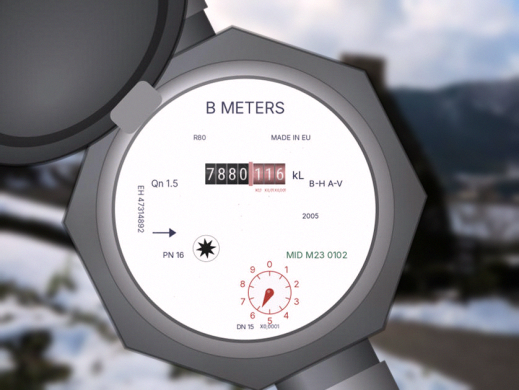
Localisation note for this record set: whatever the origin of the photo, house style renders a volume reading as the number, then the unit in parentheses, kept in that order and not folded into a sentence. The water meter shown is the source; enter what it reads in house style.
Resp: 7880.1165 (kL)
